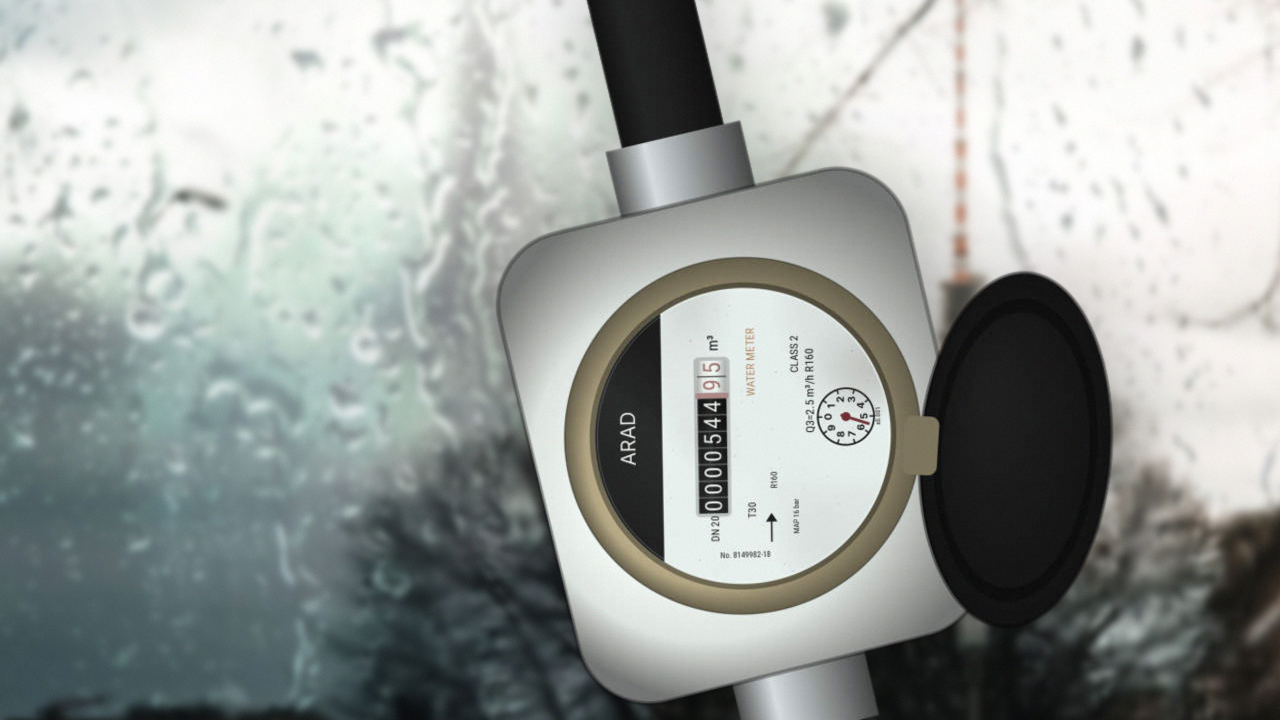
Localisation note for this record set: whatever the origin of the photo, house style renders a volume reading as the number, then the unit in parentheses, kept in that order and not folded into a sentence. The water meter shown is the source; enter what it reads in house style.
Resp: 544.955 (m³)
